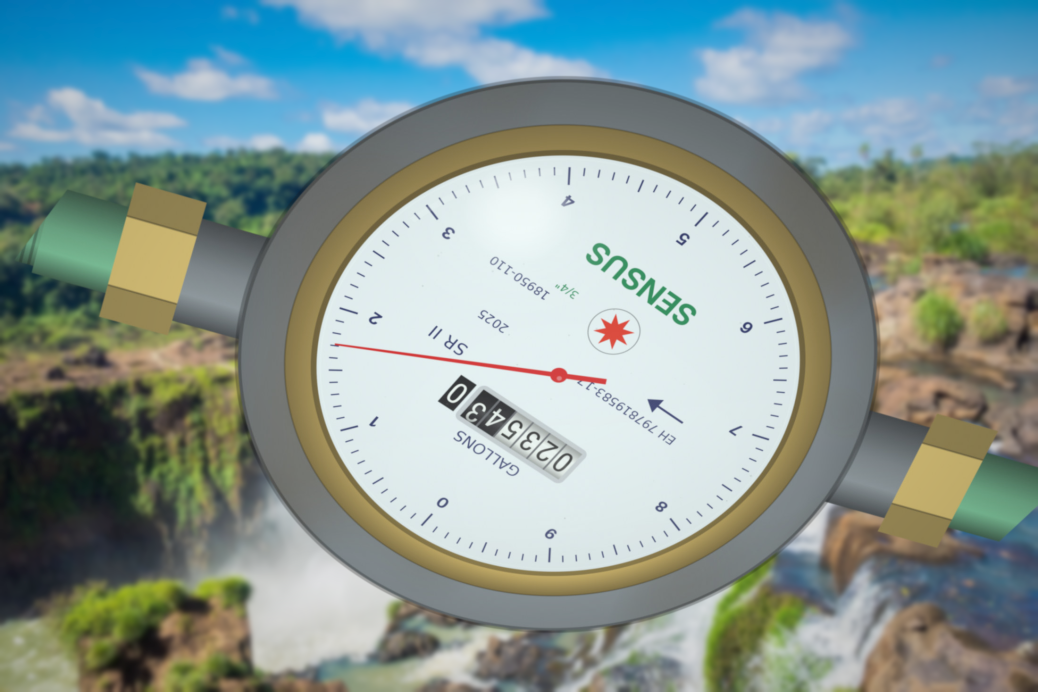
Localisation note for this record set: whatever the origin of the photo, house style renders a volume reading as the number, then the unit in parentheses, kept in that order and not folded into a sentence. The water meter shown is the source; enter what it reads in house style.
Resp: 235431.7 (gal)
